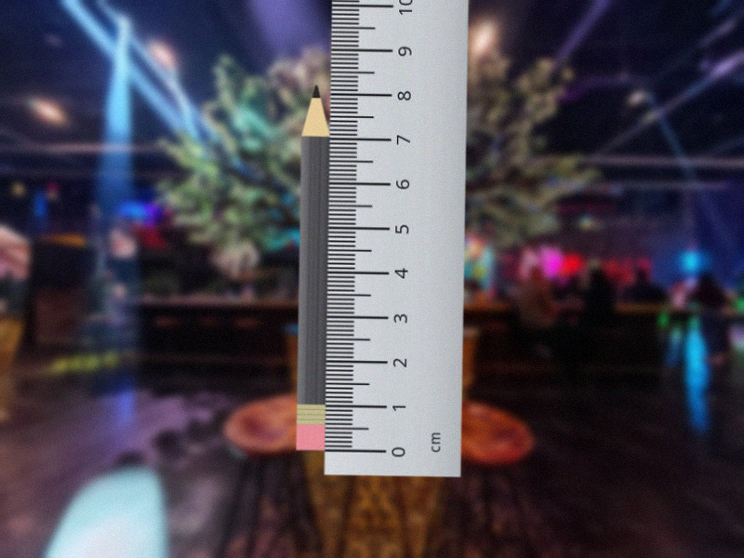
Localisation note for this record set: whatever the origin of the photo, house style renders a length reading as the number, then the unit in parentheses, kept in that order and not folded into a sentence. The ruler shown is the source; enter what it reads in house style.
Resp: 8.2 (cm)
